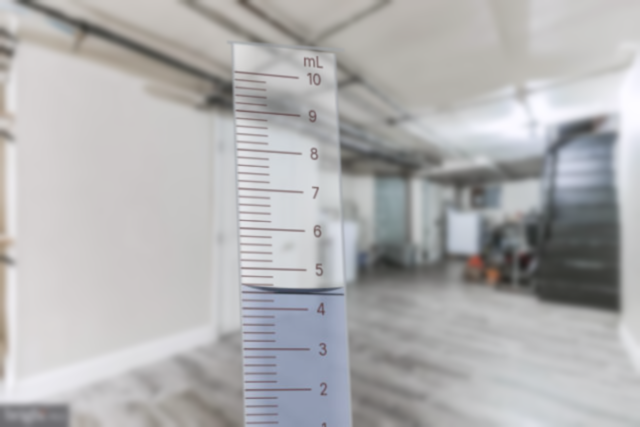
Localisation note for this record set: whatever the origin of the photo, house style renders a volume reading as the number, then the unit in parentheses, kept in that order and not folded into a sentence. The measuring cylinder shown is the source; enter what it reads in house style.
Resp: 4.4 (mL)
